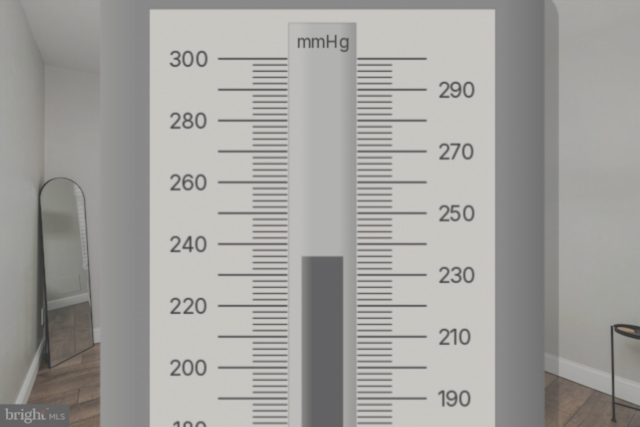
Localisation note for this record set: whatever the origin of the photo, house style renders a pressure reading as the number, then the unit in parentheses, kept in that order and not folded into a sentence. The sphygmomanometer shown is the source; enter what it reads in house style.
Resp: 236 (mmHg)
